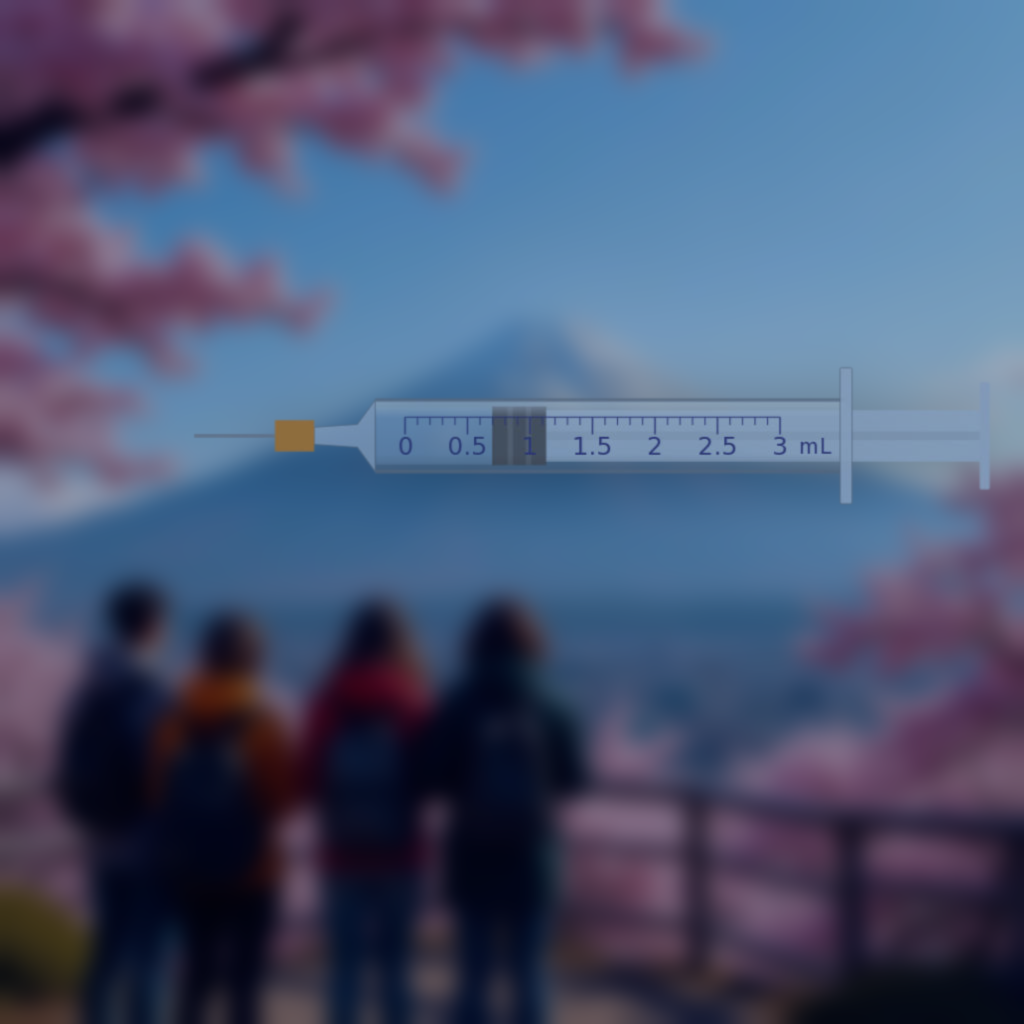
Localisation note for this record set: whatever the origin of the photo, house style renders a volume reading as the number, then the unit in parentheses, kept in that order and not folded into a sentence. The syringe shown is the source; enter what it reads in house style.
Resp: 0.7 (mL)
